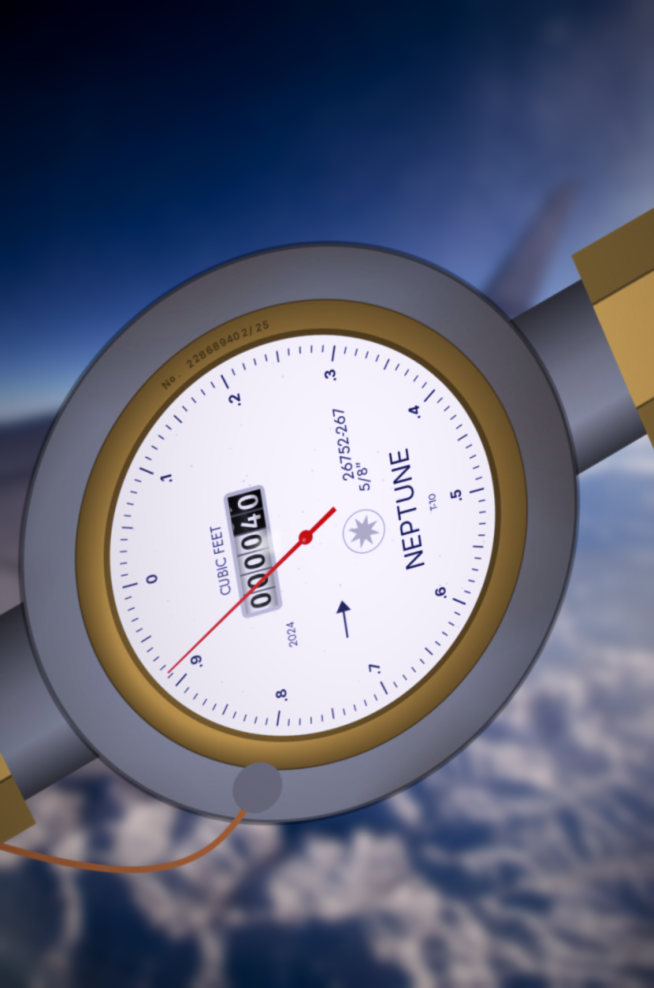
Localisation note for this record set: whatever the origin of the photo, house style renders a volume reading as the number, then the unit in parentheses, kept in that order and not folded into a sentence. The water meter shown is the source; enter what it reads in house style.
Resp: 39.91 (ft³)
